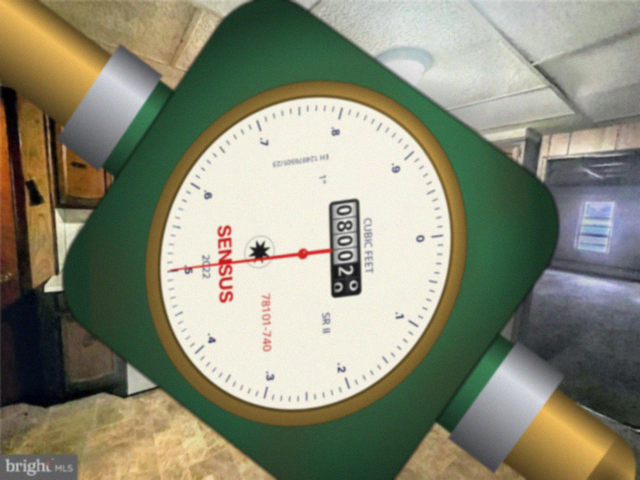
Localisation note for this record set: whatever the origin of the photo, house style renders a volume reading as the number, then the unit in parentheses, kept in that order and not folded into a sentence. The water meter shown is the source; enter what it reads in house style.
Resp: 80028.50 (ft³)
